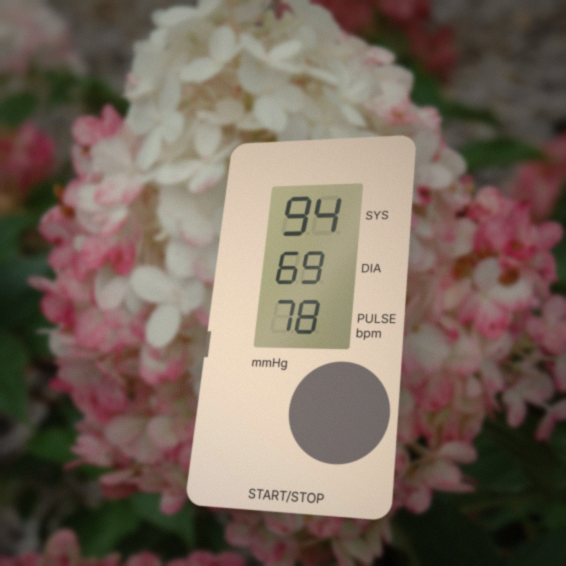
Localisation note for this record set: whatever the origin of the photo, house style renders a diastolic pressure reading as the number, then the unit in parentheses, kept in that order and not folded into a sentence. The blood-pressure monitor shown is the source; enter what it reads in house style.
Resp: 69 (mmHg)
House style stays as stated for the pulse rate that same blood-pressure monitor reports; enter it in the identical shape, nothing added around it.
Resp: 78 (bpm)
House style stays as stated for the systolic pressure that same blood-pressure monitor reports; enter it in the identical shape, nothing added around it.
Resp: 94 (mmHg)
